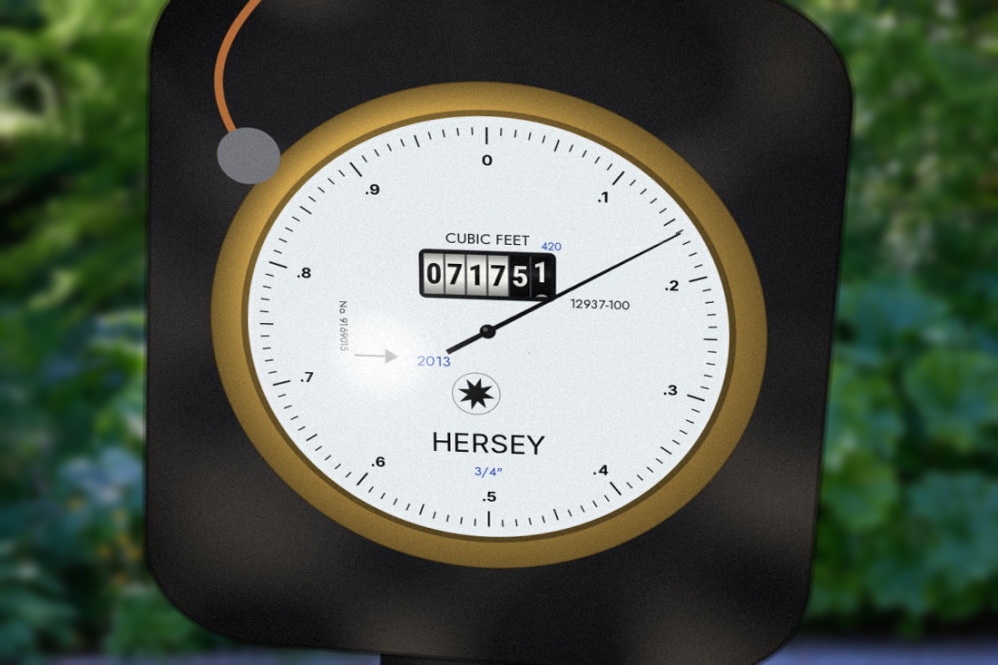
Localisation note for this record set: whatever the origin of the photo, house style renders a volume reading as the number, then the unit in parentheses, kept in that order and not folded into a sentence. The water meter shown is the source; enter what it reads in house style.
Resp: 71751.16 (ft³)
